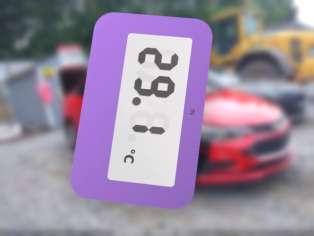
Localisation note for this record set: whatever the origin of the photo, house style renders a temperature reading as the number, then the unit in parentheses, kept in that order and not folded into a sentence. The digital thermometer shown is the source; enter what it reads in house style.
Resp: 29.1 (°C)
